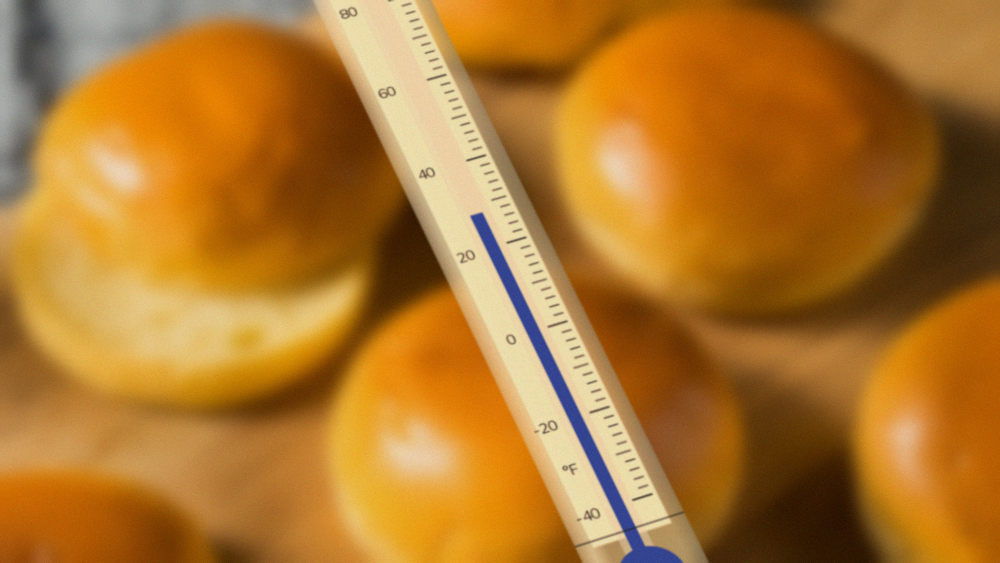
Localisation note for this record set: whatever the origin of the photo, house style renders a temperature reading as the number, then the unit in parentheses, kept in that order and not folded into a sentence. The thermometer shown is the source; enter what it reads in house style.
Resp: 28 (°F)
